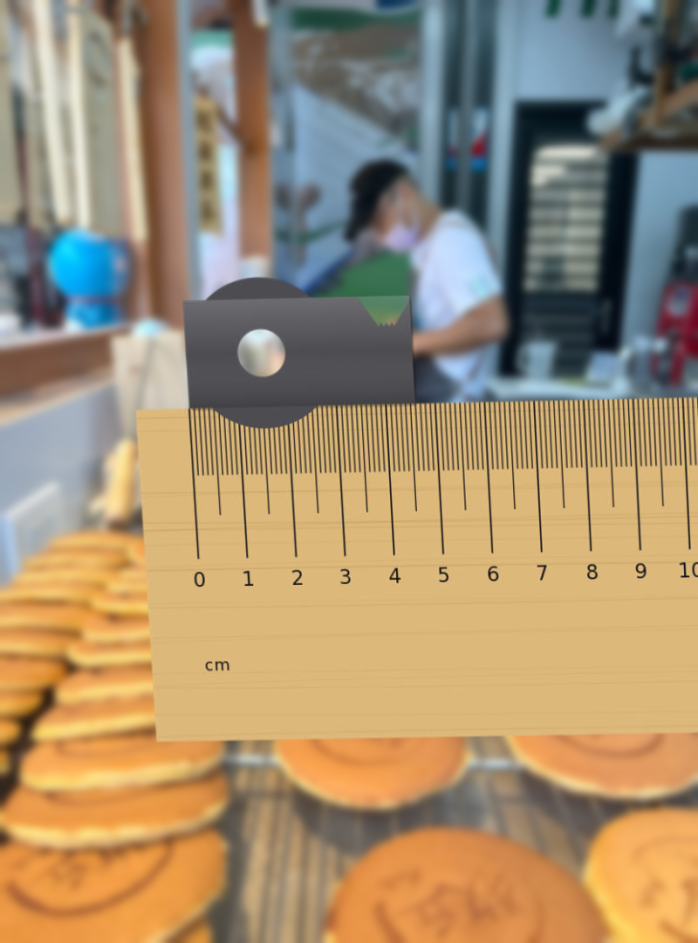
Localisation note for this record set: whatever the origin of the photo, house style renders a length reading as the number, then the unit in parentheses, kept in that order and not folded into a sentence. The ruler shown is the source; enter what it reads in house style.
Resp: 4.6 (cm)
